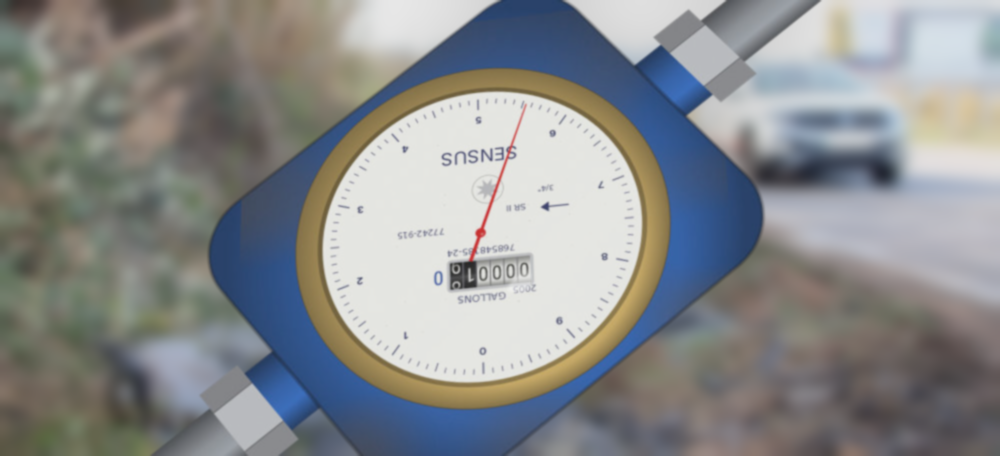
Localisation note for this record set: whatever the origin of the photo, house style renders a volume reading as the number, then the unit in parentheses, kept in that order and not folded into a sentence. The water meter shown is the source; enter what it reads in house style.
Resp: 185.5 (gal)
